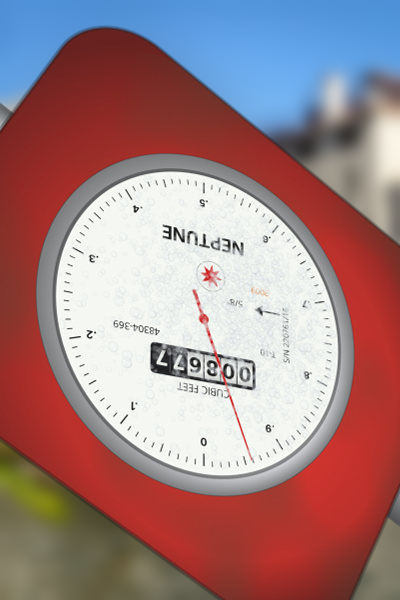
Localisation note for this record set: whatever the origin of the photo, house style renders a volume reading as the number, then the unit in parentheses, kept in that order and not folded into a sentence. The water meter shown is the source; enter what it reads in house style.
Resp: 8676.94 (ft³)
